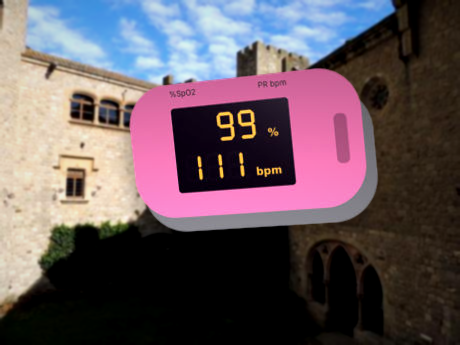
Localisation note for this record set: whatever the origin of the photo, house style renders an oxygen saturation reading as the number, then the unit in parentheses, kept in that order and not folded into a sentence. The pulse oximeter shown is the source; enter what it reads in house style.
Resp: 99 (%)
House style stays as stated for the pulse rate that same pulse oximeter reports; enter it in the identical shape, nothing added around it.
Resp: 111 (bpm)
